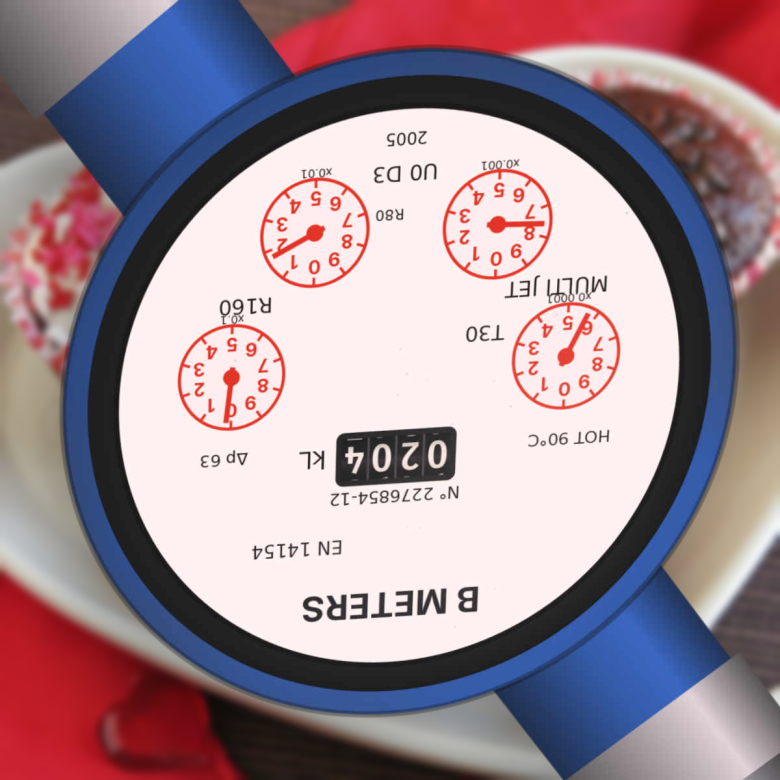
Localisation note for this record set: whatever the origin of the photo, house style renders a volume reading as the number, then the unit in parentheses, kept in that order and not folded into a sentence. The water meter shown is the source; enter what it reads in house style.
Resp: 204.0175 (kL)
